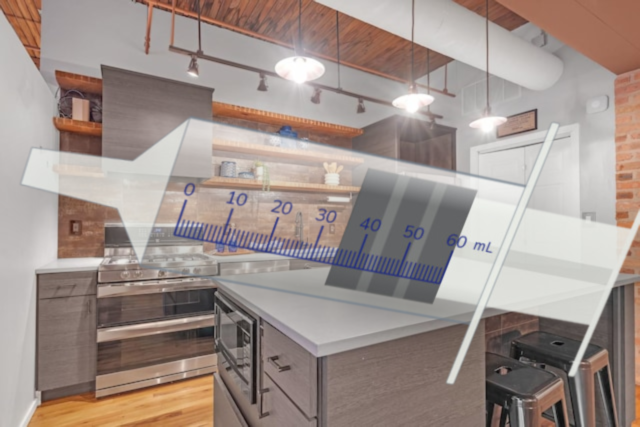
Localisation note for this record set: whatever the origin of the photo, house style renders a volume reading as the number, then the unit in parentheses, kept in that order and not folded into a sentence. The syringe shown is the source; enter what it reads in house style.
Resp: 35 (mL)
